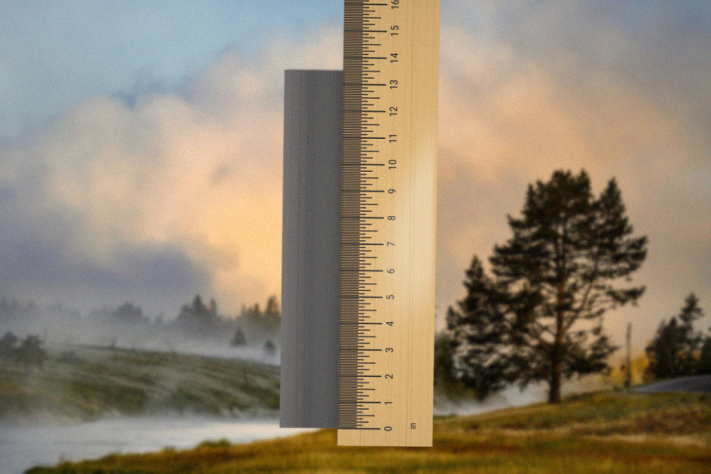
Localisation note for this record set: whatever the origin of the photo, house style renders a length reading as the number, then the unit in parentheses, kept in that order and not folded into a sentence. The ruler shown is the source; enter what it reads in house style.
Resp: 13.5 (in)
